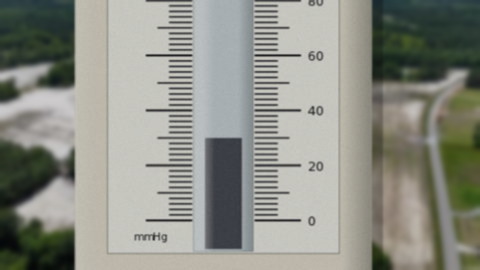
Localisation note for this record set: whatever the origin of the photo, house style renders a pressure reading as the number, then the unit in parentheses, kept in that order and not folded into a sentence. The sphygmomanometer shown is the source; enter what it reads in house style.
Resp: 30 (mmHg)
